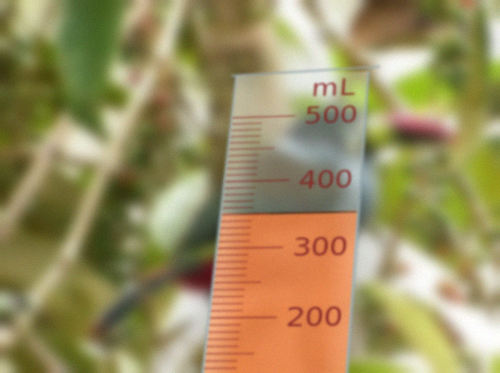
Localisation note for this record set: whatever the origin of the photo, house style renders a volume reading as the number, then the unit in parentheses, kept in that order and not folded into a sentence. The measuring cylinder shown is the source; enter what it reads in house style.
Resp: 350 (mL)
